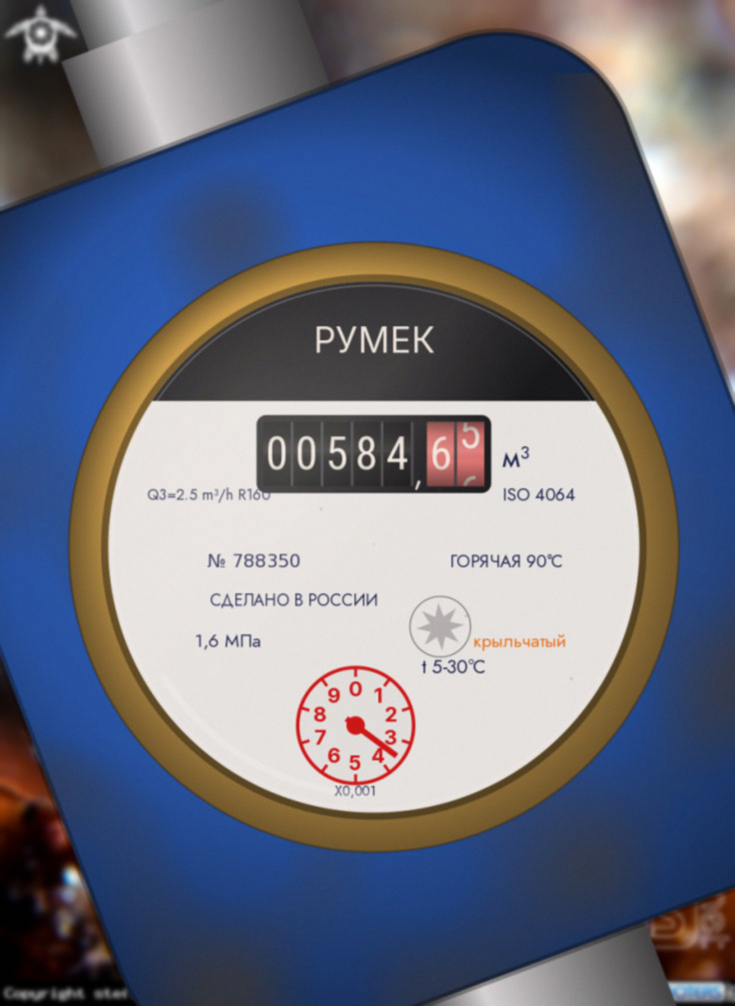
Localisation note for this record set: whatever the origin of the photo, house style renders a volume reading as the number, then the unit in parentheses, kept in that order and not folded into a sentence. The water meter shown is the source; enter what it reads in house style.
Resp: 584.653 (m³)
